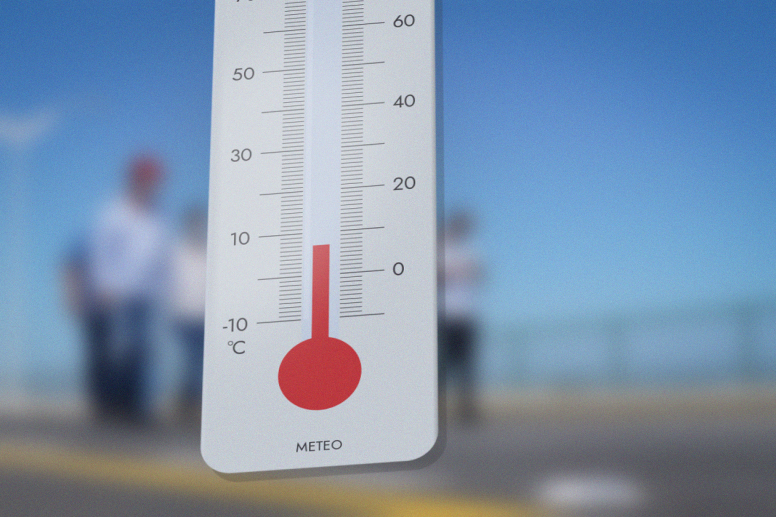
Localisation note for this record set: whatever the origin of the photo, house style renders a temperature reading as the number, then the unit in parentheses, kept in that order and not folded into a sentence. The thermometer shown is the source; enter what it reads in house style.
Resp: 7 (°C)
